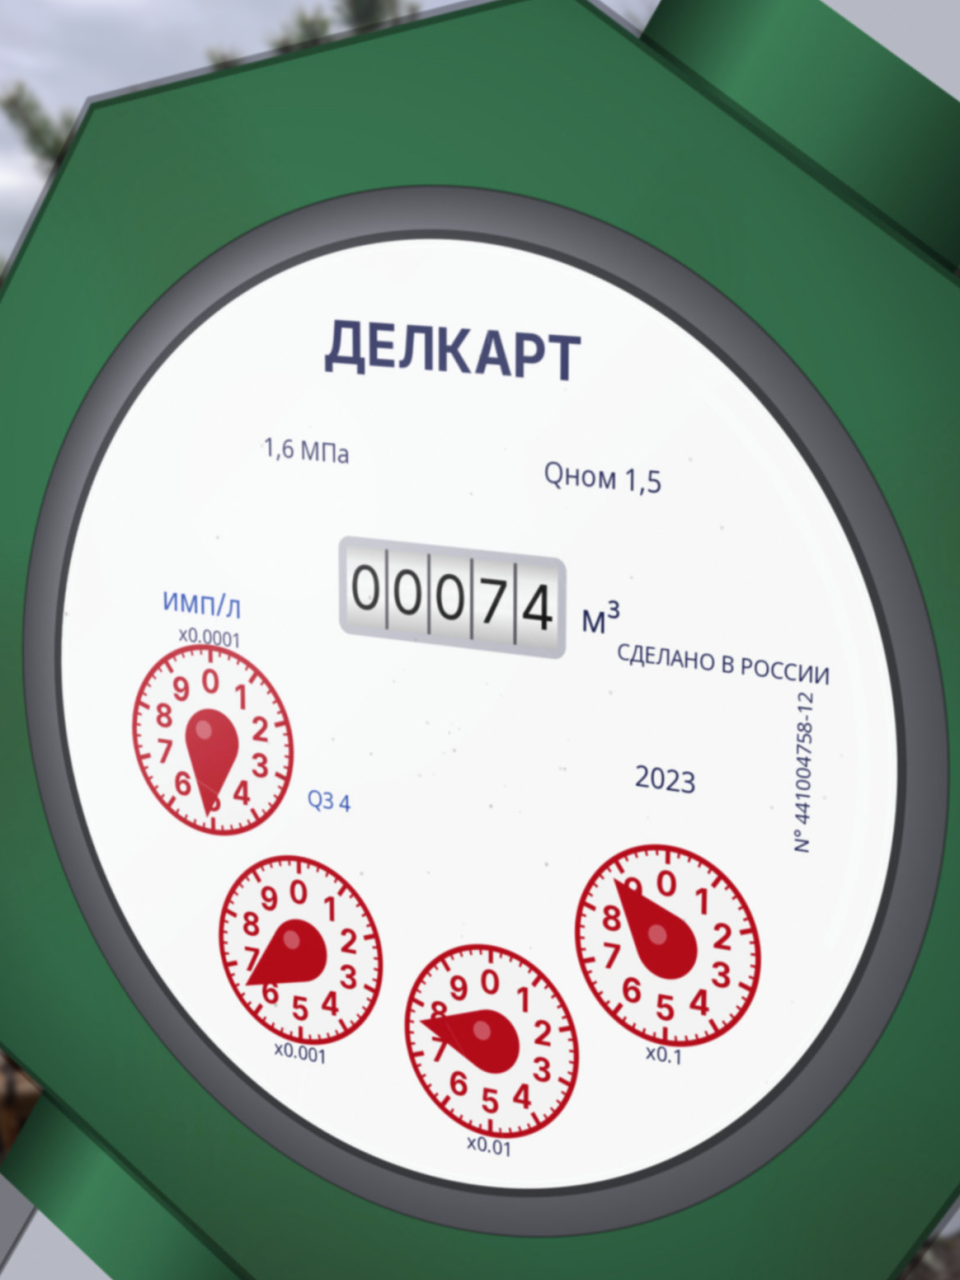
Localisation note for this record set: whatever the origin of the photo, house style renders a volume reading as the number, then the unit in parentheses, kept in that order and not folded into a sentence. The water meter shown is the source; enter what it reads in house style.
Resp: 74.8765 (m³)
